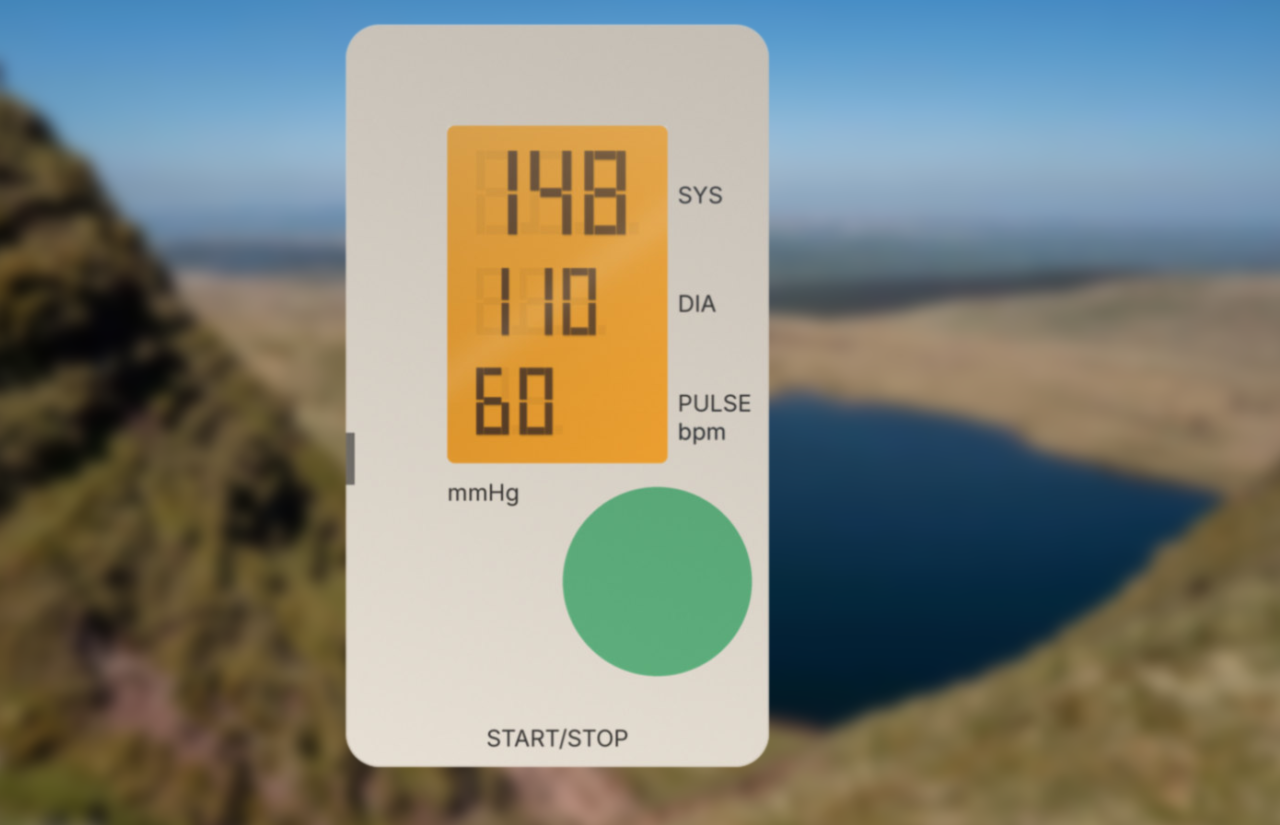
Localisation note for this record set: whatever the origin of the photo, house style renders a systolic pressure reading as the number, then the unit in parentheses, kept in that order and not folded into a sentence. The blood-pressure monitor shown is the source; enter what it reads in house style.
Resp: 148 (mmHg)
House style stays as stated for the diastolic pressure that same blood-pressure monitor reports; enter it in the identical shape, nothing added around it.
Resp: 110 (mmHg)
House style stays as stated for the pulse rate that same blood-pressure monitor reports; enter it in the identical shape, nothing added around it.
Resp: 60 (bpm)
